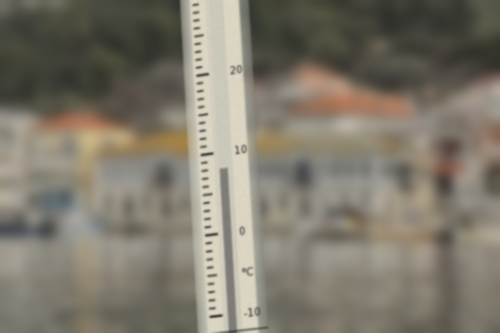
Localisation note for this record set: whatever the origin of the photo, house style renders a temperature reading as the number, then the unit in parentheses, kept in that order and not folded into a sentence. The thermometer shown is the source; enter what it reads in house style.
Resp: 8 (°C)
